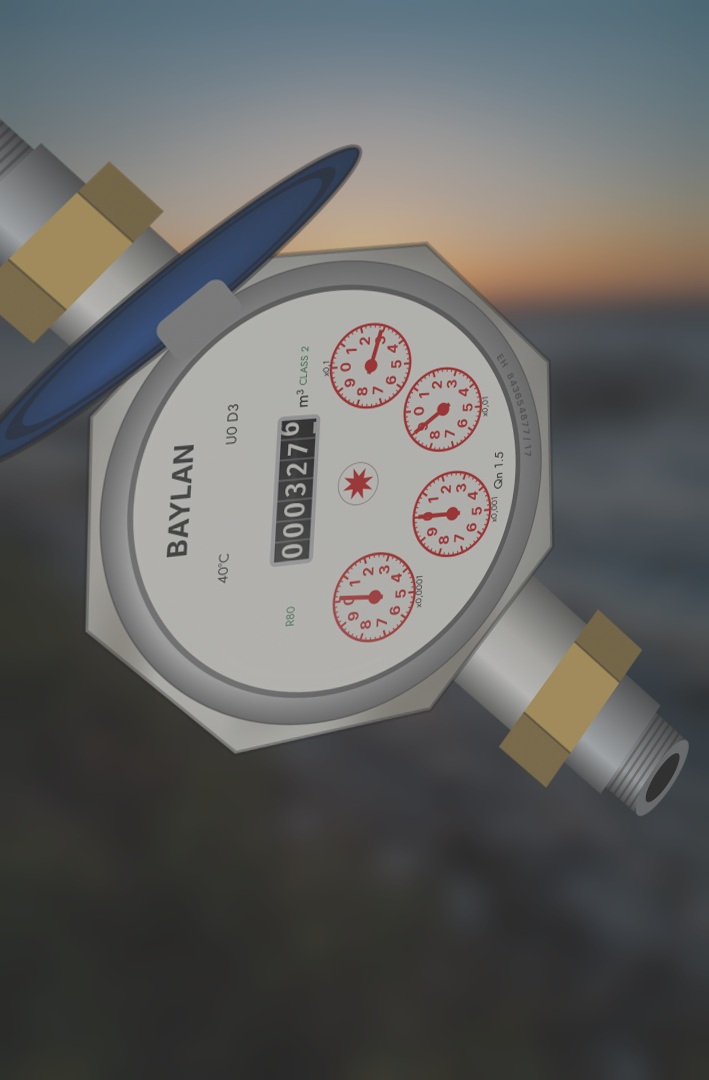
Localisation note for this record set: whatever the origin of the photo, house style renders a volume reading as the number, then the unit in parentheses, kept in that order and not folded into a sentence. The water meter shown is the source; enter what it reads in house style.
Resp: 3276.2900 (m³)
